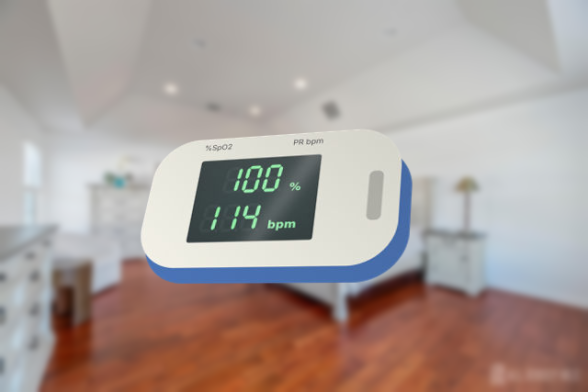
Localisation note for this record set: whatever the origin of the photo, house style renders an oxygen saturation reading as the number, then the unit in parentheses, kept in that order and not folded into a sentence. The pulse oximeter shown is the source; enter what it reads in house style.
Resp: 100 (%)
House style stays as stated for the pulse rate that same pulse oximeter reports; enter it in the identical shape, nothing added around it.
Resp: 114 (bpm)
